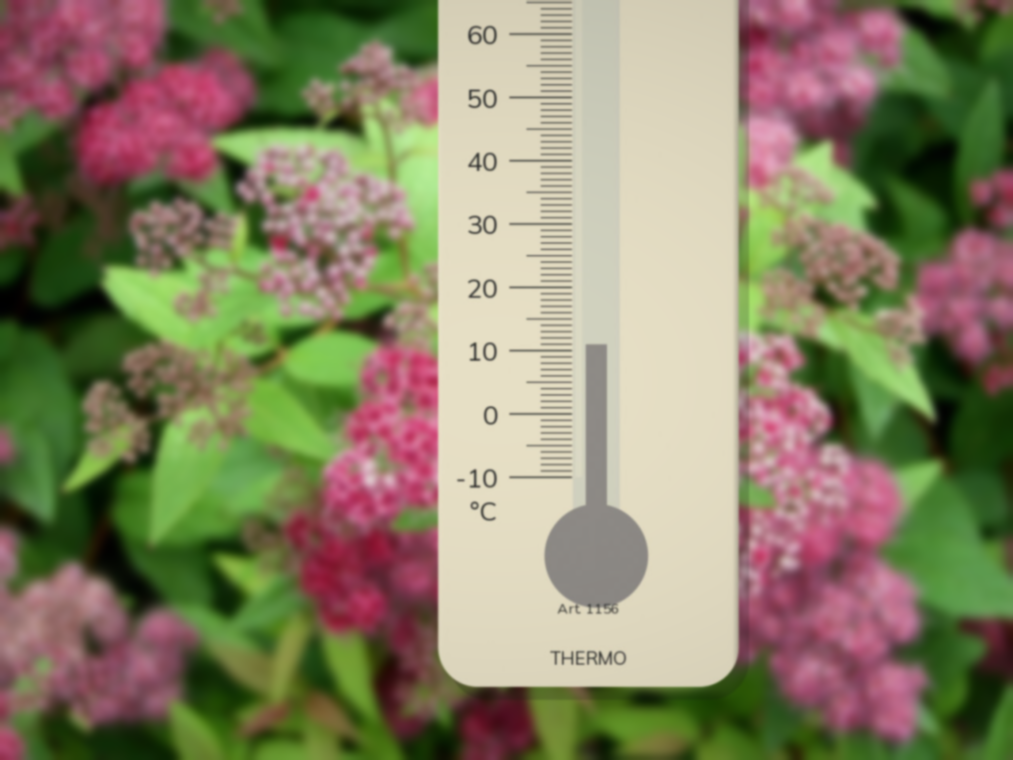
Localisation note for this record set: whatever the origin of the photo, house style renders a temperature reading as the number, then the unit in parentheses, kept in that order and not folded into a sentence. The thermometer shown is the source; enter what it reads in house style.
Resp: 11 (°C)
